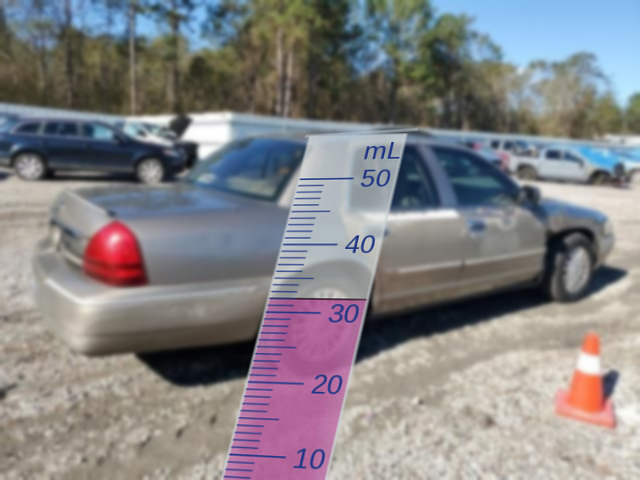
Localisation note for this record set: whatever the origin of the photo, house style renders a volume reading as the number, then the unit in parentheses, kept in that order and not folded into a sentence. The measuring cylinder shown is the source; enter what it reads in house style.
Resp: 32 (mL)
